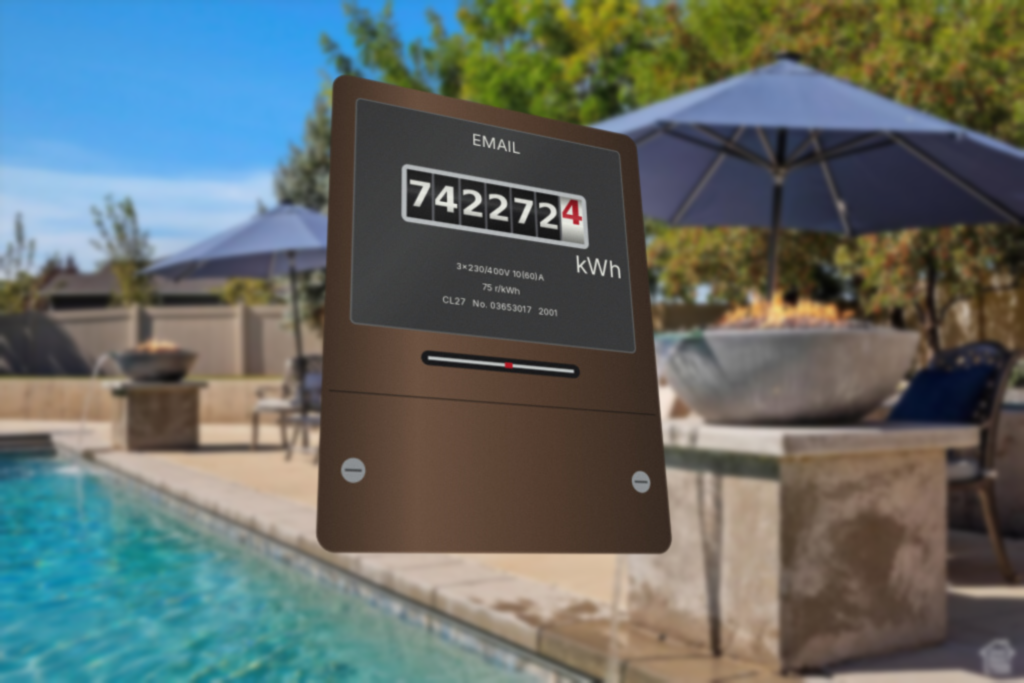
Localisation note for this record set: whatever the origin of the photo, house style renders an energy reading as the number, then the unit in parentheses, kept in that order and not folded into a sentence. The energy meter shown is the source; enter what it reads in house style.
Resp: 742272.4 (kWh)
